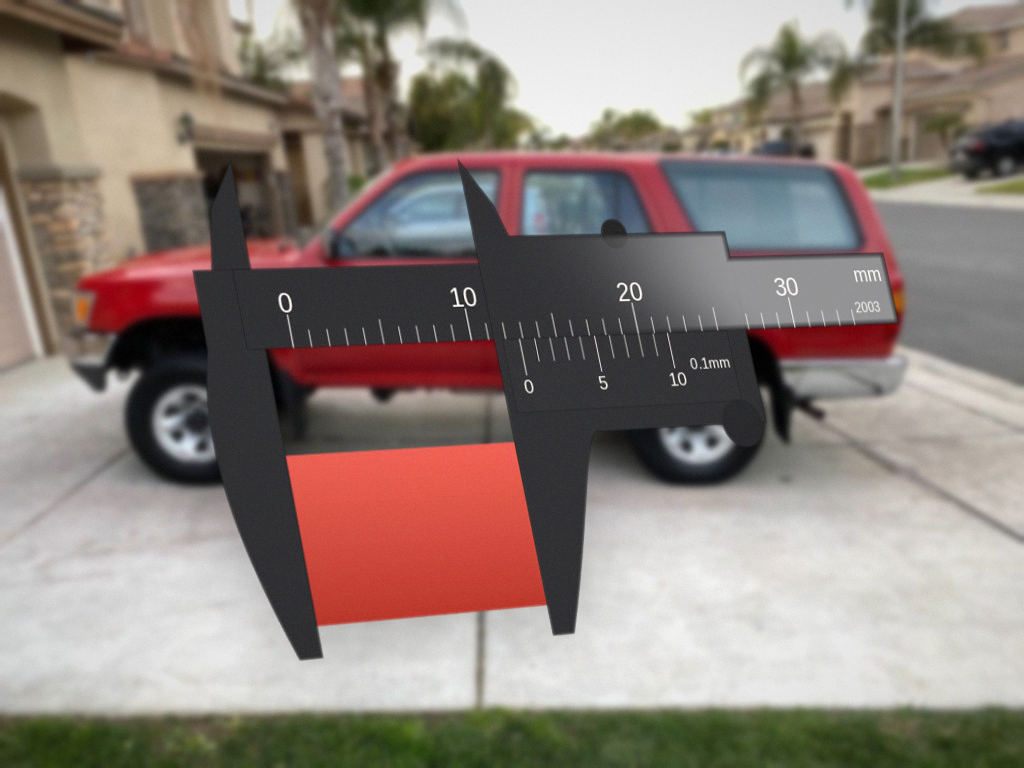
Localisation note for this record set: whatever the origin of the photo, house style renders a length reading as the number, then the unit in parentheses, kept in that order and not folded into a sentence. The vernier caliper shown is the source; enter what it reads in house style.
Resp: 12.8 (mm)
